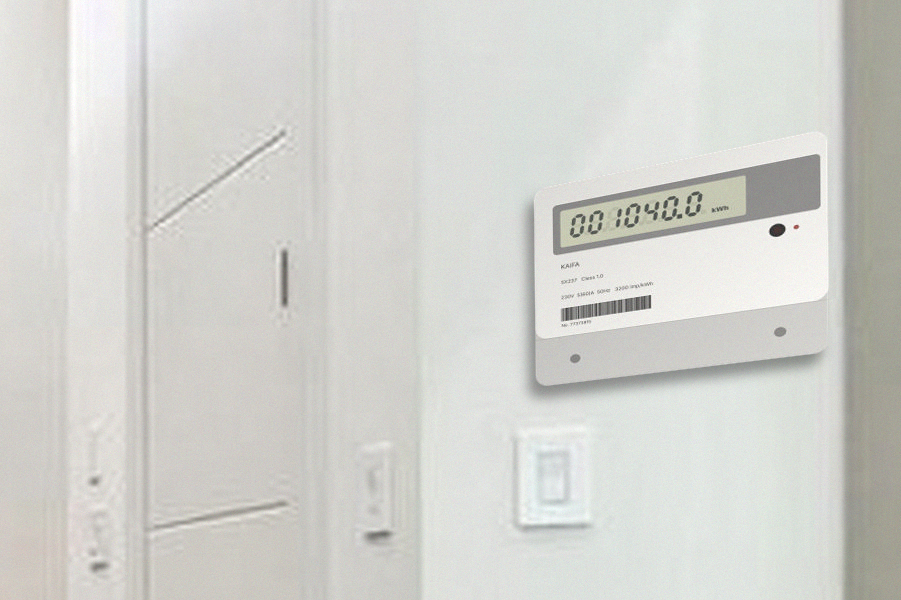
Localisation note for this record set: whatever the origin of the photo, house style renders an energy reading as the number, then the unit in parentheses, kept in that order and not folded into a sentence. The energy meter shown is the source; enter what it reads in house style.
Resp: 1040.0 (kWh)
